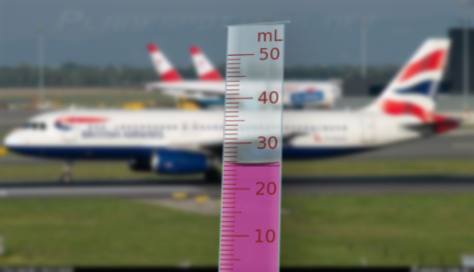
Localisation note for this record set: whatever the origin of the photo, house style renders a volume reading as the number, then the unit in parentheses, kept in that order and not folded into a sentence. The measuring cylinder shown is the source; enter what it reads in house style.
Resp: 25 (mL)
